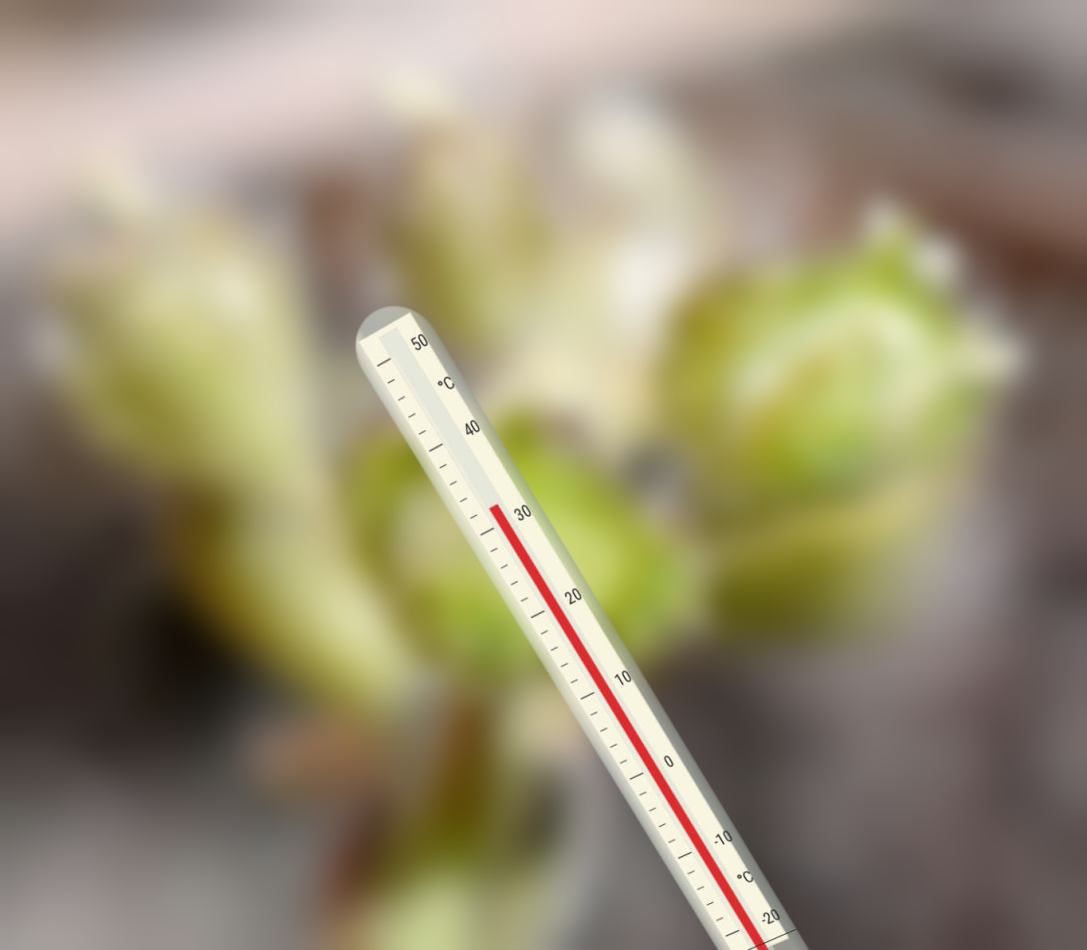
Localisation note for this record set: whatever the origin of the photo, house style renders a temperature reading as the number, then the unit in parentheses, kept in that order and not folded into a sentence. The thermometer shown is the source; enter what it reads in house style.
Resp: 32 (°C)
